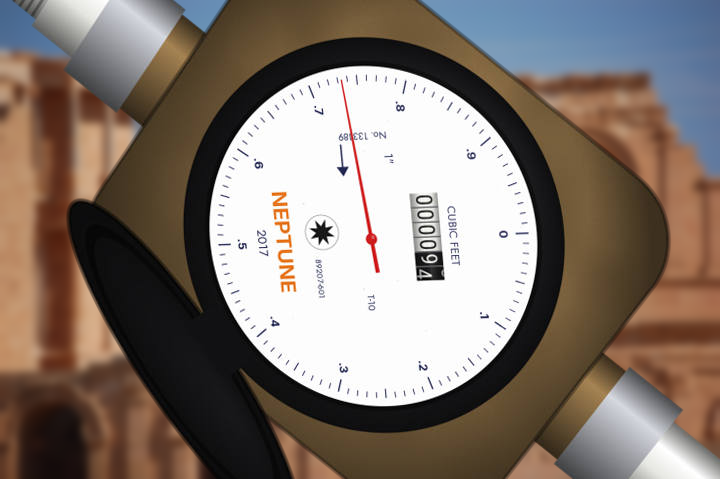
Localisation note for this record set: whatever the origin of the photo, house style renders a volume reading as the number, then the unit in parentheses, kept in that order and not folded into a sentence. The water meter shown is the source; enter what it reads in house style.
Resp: 93.73 (ft³)
